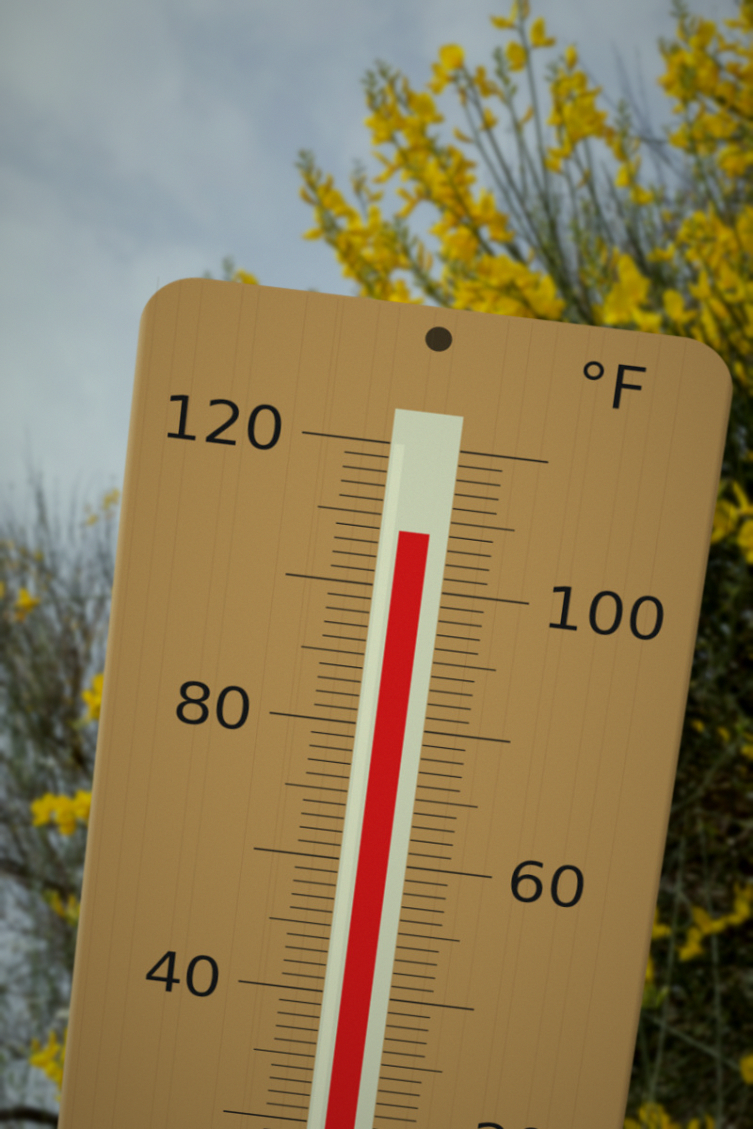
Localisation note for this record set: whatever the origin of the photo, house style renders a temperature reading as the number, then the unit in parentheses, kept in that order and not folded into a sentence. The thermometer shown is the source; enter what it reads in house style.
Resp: 108 (°F)
